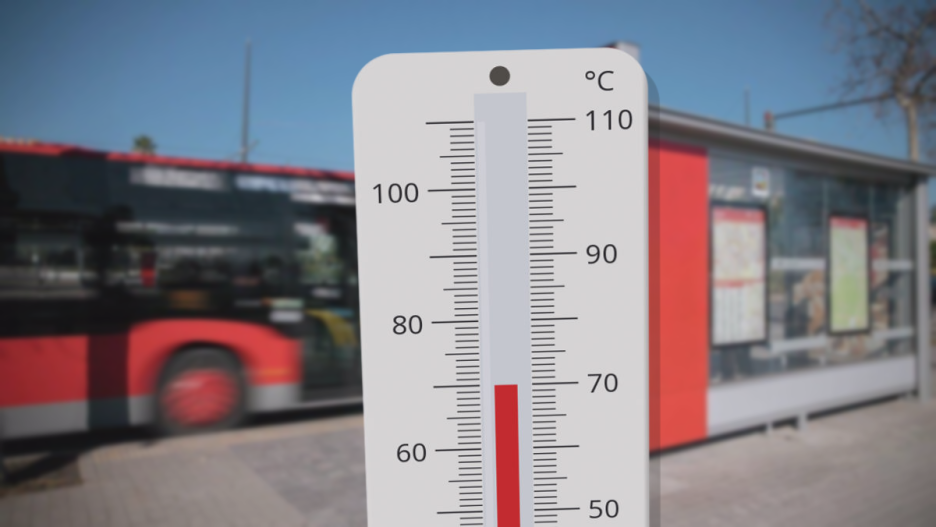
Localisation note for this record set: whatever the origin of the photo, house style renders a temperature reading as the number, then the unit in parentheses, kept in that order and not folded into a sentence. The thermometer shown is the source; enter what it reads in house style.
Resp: 70 (°C)
